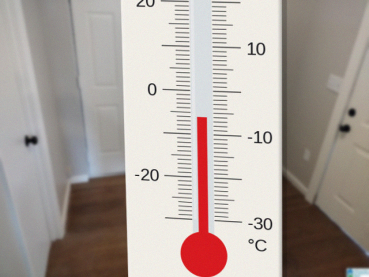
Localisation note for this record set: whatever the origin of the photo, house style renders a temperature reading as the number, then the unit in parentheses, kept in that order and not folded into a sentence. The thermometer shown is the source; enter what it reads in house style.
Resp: -6 (°C)
